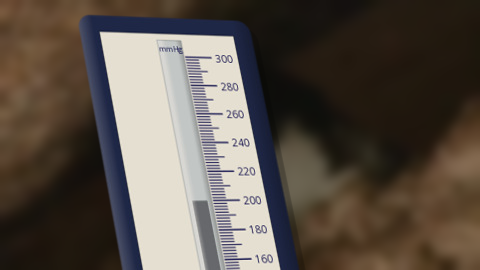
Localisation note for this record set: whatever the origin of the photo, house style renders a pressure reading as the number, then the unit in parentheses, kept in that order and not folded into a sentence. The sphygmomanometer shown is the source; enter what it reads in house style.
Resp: 200 (mmHg)
